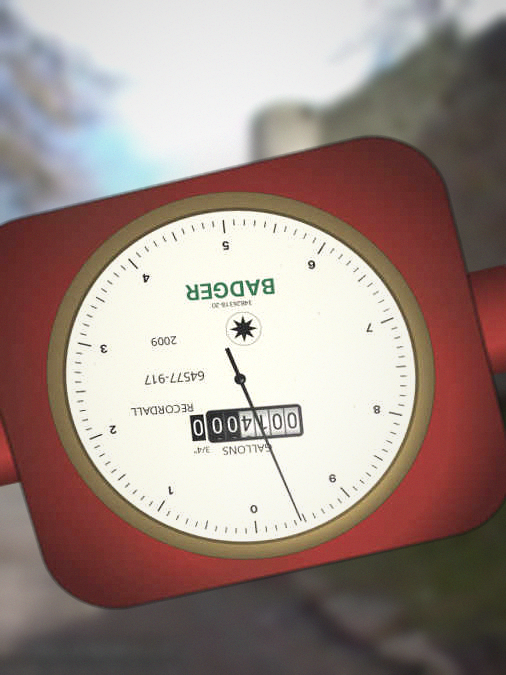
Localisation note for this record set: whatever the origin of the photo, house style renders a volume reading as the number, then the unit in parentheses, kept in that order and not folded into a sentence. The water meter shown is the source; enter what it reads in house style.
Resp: 13999.5 (gal)
